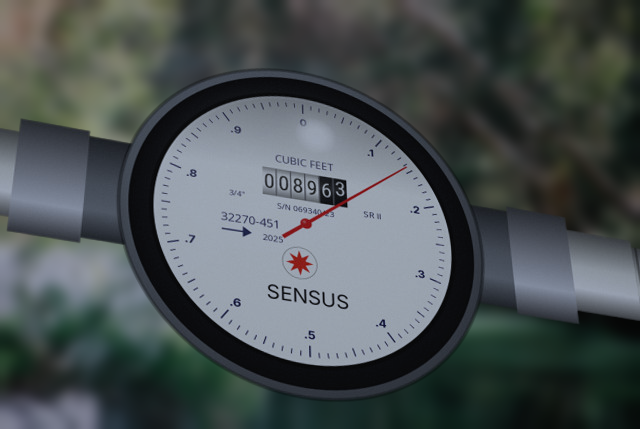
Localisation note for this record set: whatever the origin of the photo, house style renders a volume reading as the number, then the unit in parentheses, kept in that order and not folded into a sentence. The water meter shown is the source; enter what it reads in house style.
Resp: 8963.14 (ft³)
